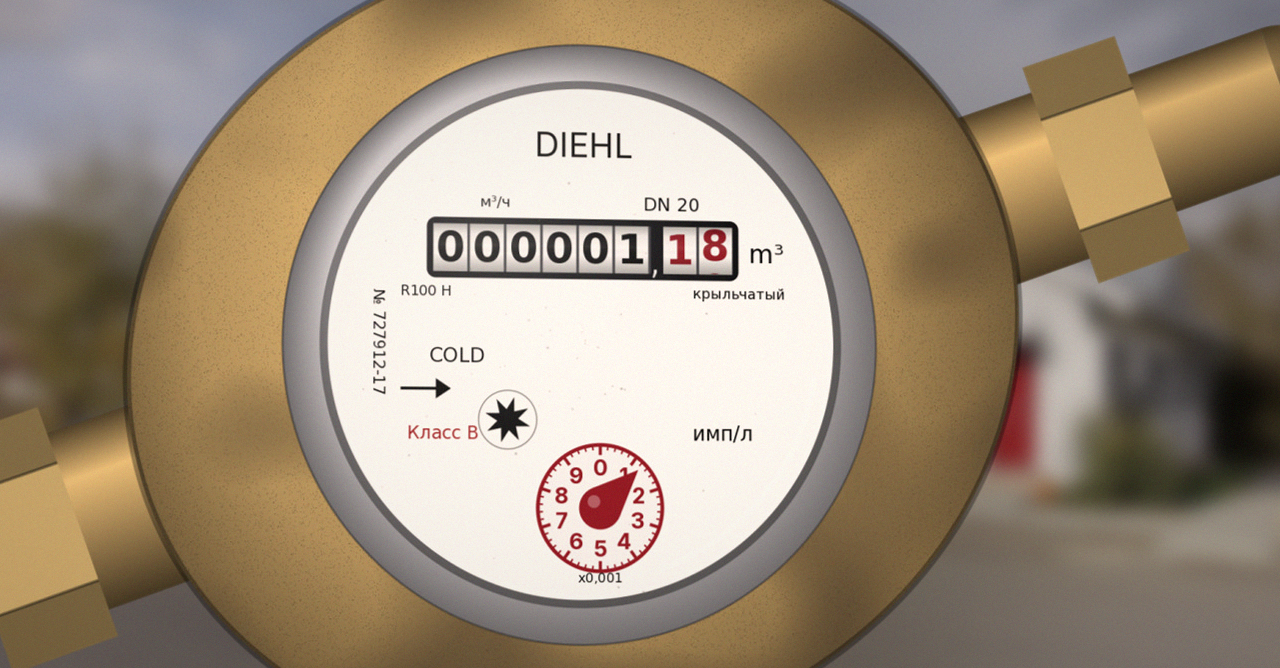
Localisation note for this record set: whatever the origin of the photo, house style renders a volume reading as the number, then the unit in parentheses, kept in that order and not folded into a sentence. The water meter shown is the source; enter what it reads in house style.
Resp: 1.181 (m³)
